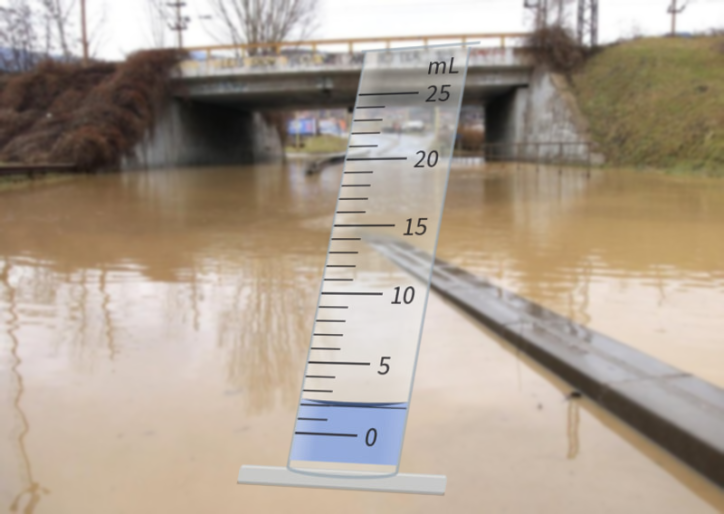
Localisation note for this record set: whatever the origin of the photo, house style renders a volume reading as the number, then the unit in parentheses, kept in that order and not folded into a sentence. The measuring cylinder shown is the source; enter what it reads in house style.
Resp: 2 (mL)
